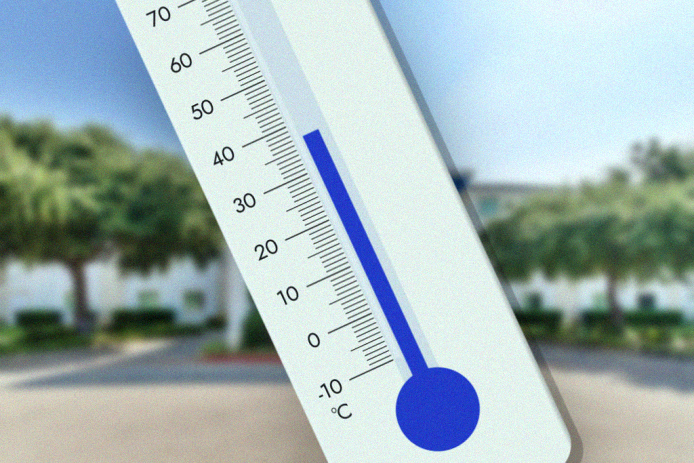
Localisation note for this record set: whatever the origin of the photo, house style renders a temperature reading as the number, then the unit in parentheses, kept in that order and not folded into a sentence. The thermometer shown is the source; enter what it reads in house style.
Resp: 37 (°C)
